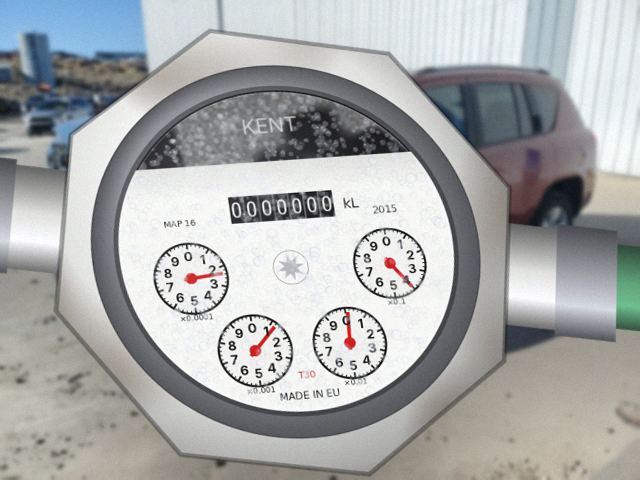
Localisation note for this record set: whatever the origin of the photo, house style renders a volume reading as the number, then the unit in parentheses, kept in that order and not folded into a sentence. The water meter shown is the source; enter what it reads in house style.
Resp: 0.4012 (kL)
